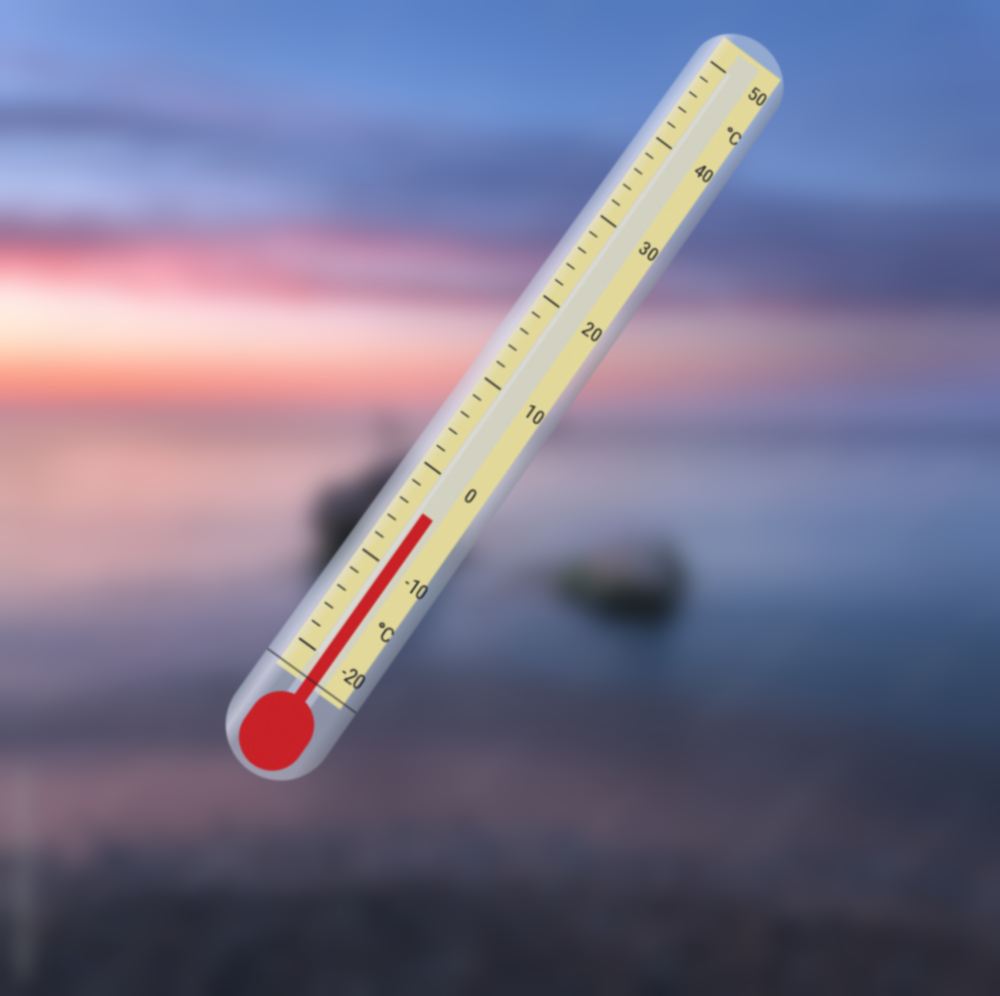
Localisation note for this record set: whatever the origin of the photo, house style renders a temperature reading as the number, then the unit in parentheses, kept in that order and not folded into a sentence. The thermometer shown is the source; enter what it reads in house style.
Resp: -4 (°C)
